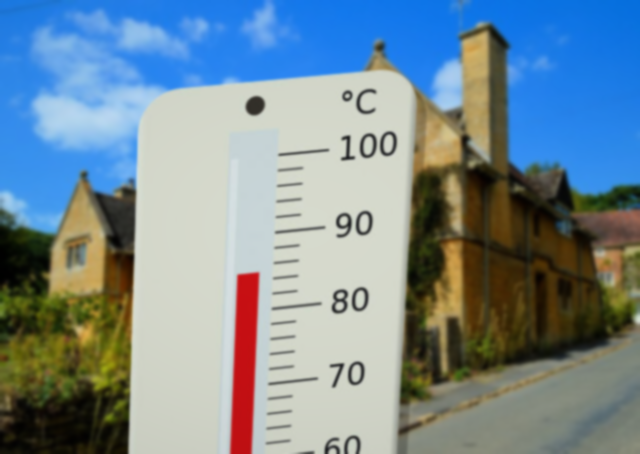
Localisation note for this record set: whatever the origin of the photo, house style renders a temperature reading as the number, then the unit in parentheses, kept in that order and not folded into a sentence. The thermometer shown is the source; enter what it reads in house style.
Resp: 85 (°C)
